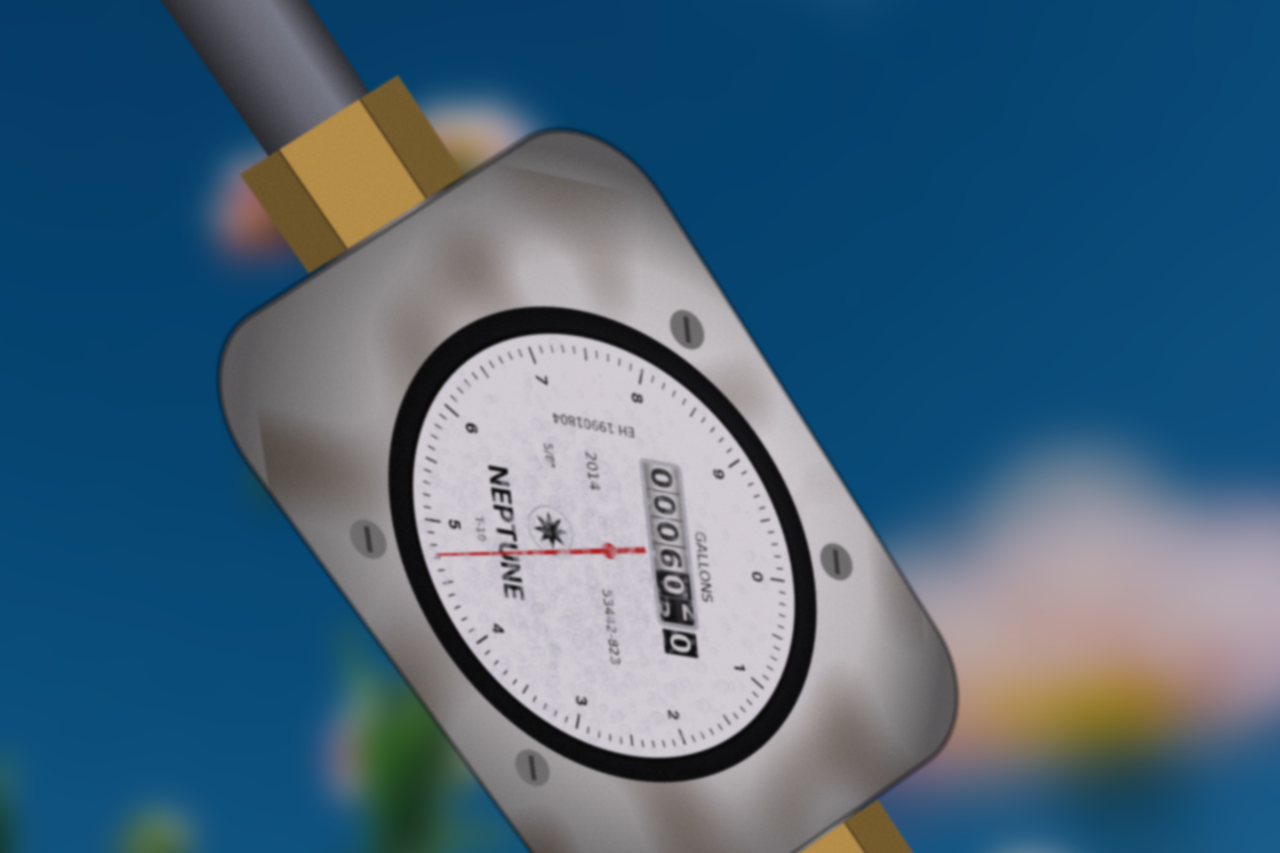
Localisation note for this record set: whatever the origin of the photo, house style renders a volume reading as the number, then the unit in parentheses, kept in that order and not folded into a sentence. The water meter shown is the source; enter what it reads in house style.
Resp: 6024.7 (gal)
